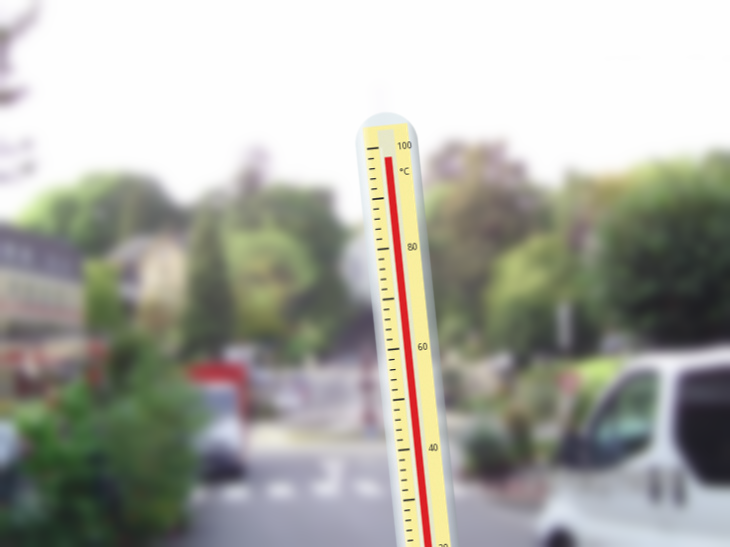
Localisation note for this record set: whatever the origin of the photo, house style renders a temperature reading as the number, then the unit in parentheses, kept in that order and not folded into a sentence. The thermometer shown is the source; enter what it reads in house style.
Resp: 98 (°C)
